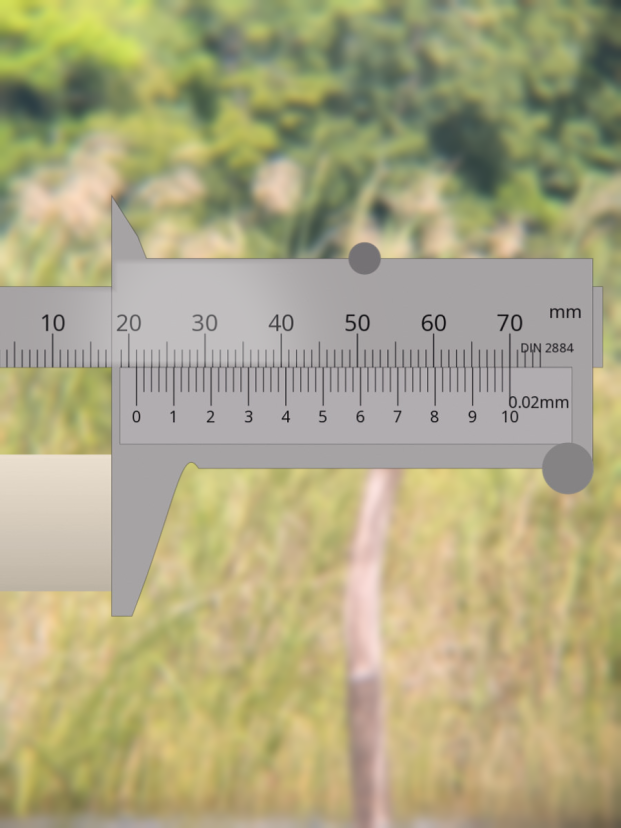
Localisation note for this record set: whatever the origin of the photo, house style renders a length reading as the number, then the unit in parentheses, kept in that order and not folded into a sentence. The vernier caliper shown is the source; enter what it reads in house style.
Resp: 21.0 (mm)
